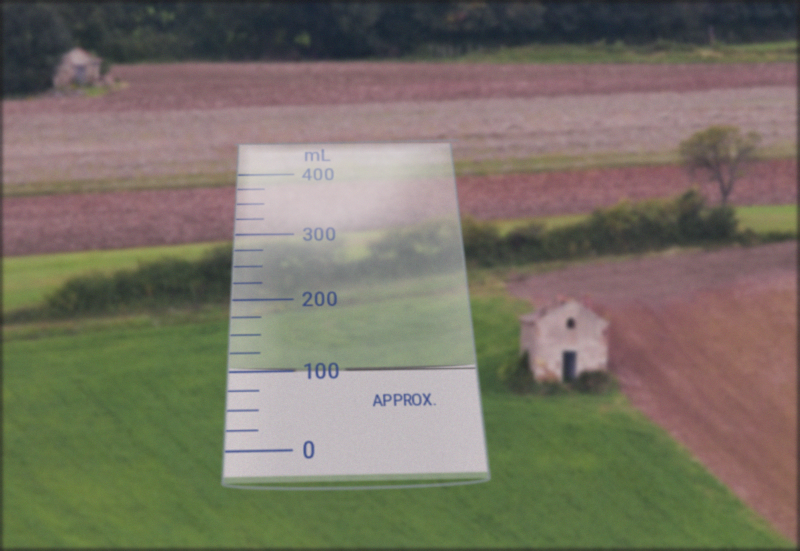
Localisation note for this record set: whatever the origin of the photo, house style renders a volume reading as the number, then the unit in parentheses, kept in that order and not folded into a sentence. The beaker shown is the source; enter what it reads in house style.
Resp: 100 (mL)
